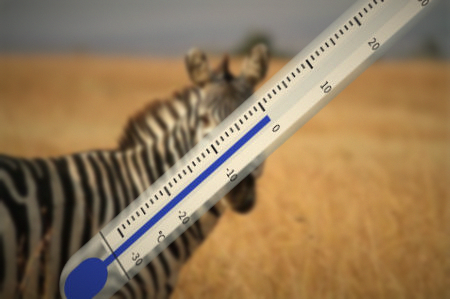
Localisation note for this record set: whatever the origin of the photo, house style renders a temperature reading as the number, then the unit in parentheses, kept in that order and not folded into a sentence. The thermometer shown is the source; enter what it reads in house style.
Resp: 0 (°C)
